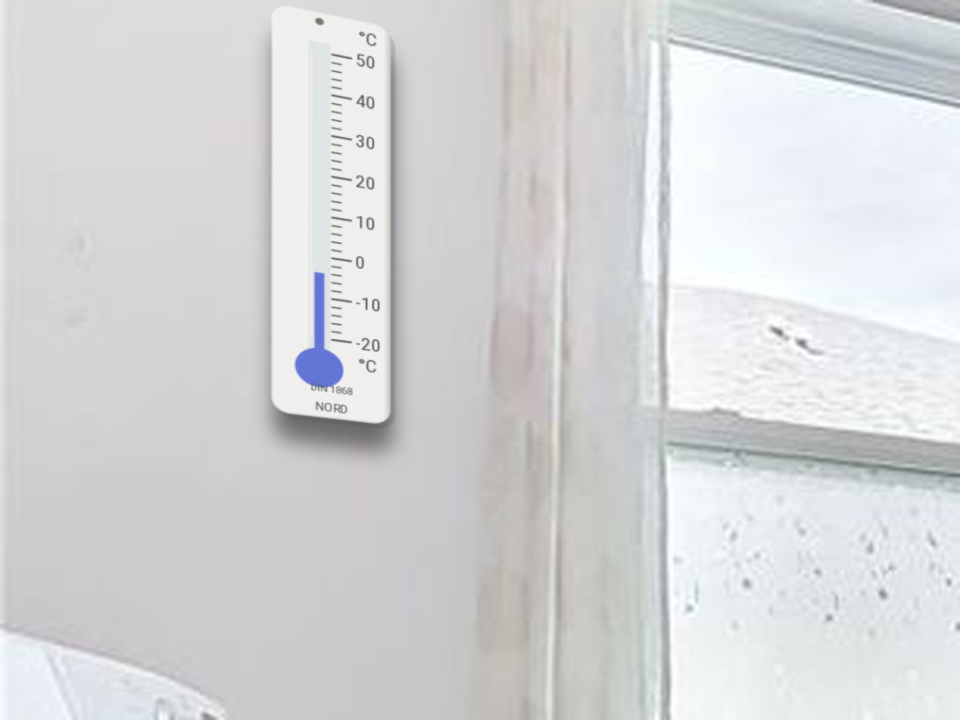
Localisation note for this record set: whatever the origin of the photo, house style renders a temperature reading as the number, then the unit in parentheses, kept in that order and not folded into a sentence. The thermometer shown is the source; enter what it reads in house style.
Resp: -4 (°C)
